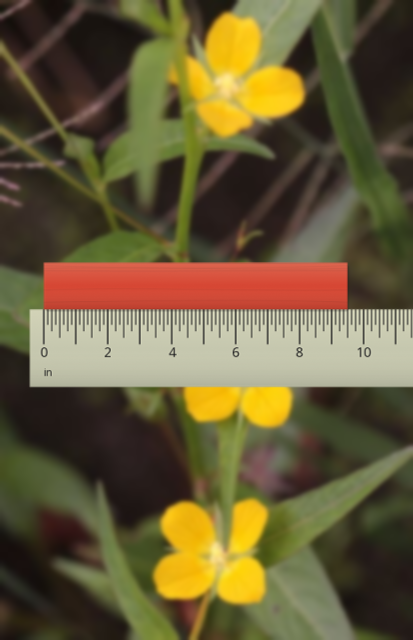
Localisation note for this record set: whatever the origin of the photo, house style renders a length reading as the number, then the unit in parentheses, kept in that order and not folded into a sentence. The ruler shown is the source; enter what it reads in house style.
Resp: 9.5 (in)
